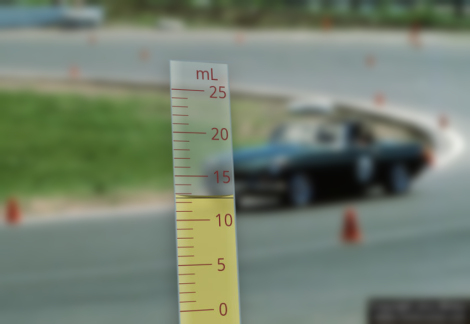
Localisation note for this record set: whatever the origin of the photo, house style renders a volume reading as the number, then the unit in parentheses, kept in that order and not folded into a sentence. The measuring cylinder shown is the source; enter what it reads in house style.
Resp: 12.5 (mL)
